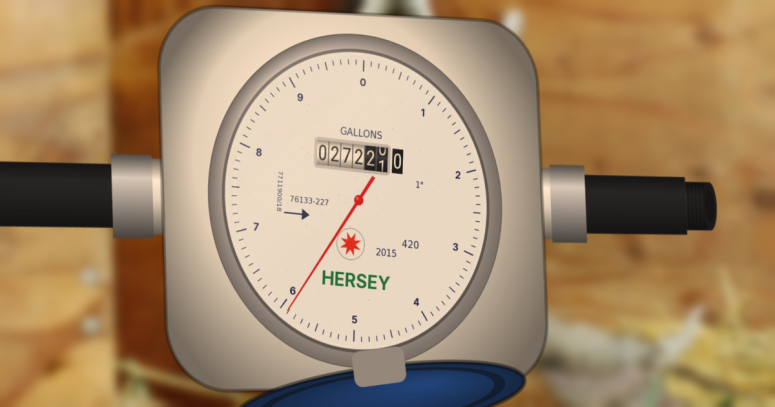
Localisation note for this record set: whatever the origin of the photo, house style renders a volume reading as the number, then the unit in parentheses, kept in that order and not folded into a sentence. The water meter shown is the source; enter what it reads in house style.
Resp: 272205.9 (gal)
